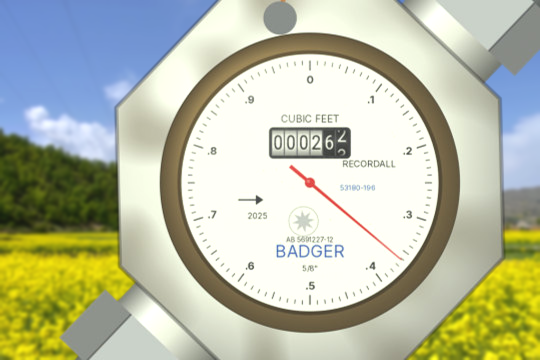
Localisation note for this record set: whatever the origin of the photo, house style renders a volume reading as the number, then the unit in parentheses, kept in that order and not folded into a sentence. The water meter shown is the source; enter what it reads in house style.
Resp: 262.36 (ft³)
